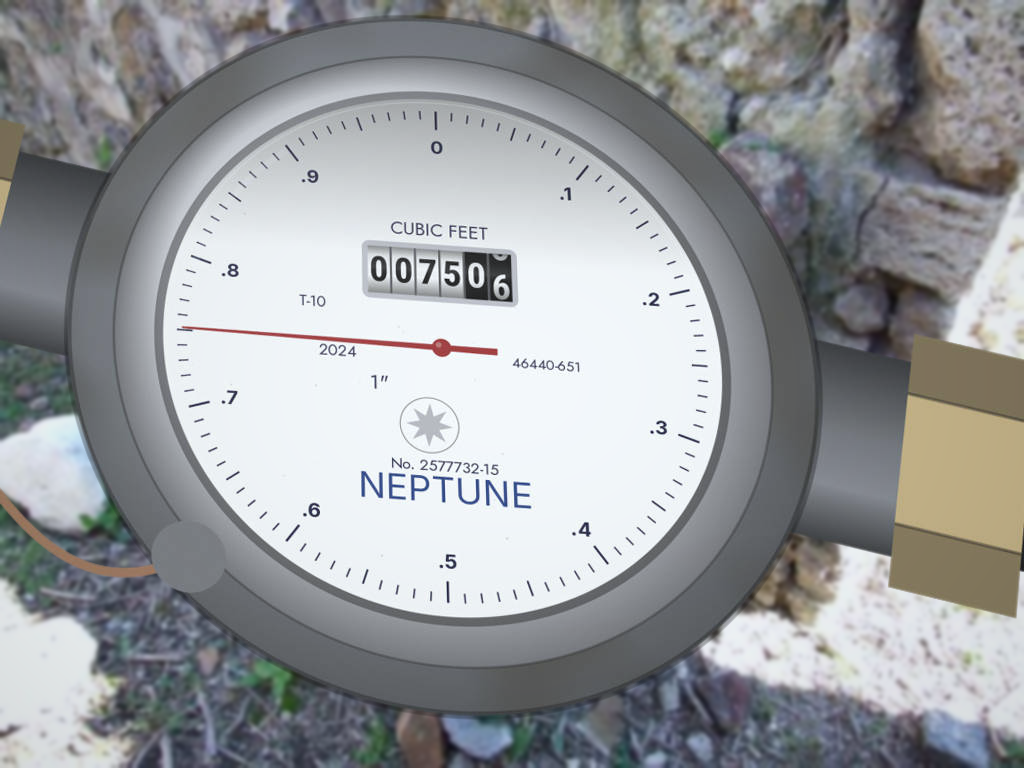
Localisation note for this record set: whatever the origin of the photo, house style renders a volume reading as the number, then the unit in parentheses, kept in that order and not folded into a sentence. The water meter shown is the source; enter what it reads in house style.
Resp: 7505.75 (ft³)
